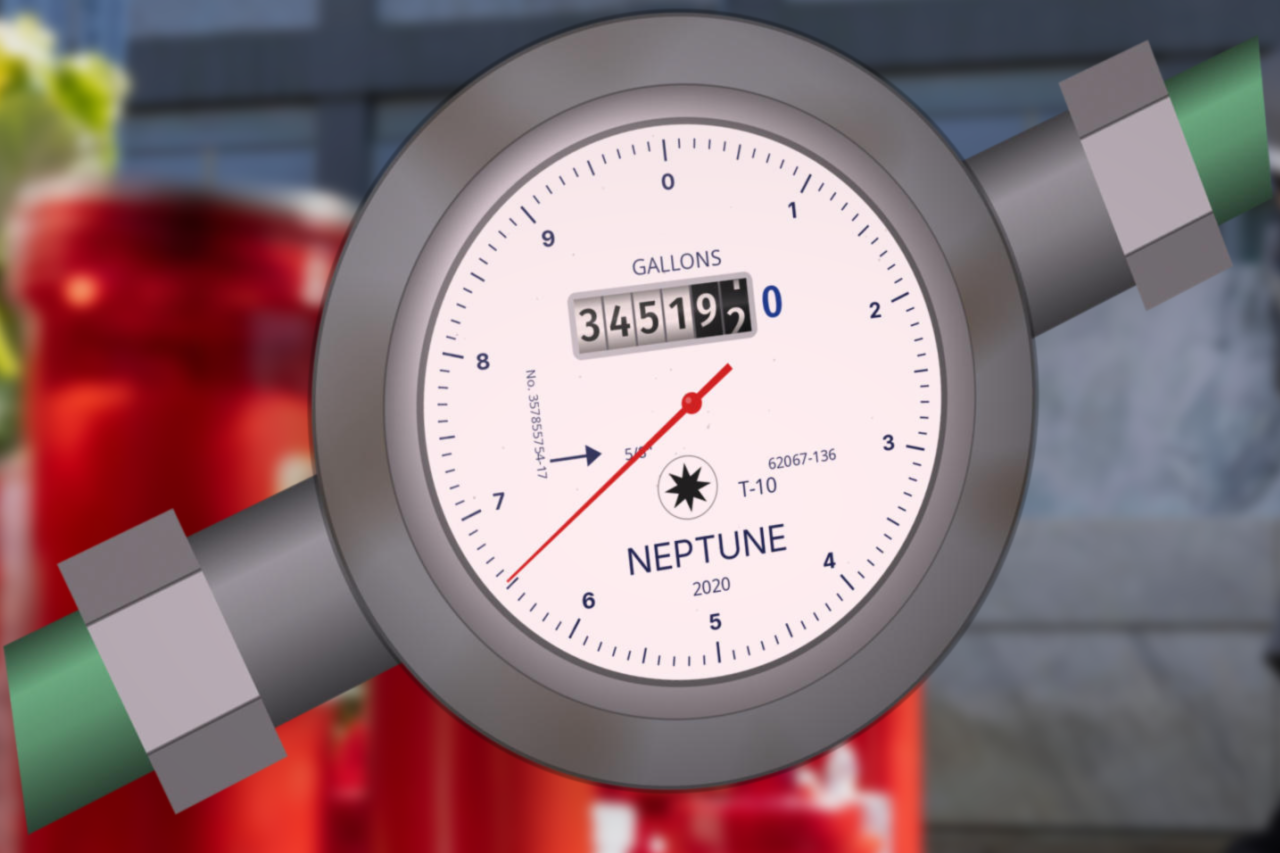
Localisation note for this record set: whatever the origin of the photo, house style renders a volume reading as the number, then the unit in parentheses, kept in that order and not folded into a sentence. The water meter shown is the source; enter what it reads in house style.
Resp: 3451916.5 (gal)
